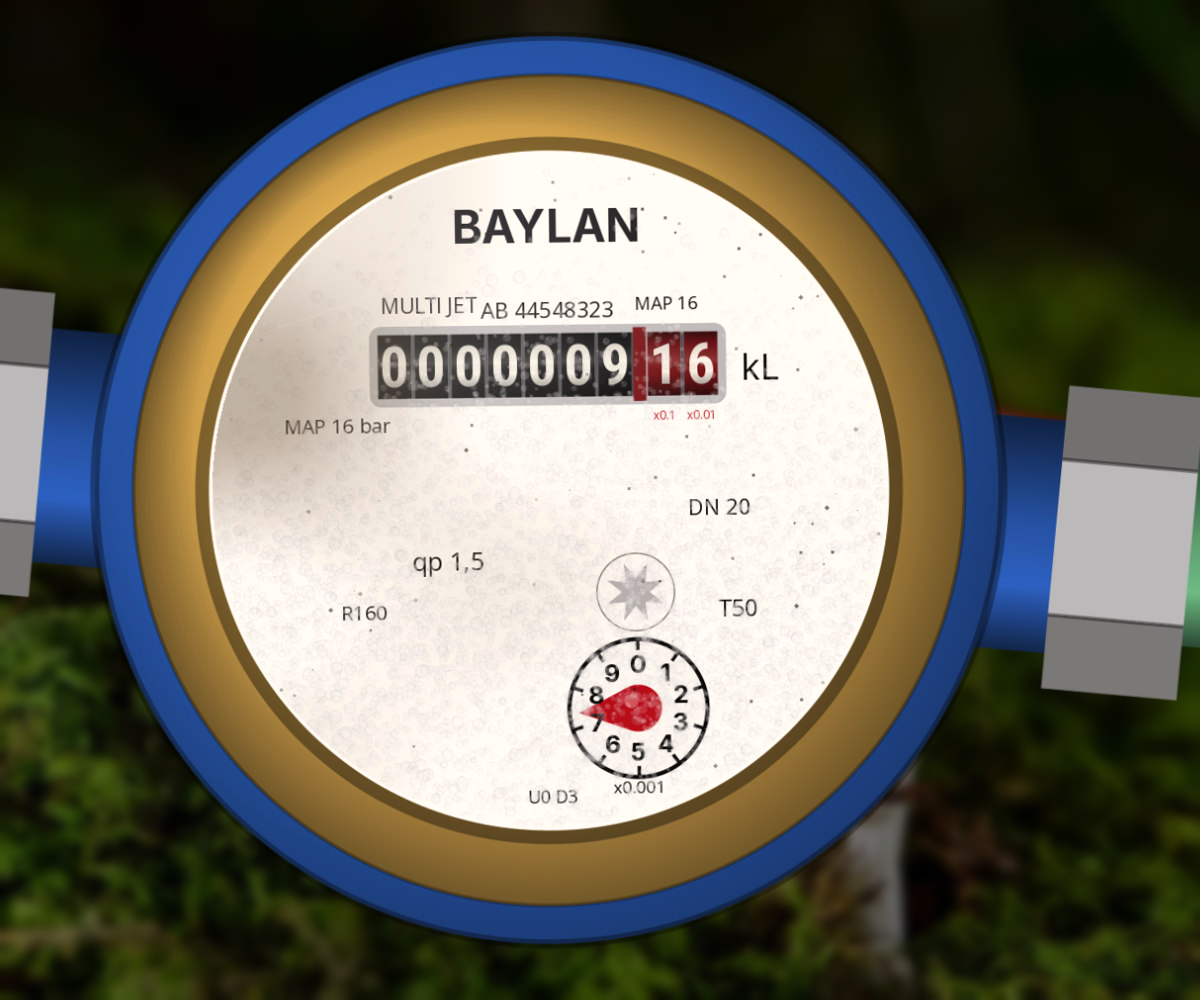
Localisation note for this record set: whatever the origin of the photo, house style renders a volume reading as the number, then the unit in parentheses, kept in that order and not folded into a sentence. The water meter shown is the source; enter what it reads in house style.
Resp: 9.167 (kL)
